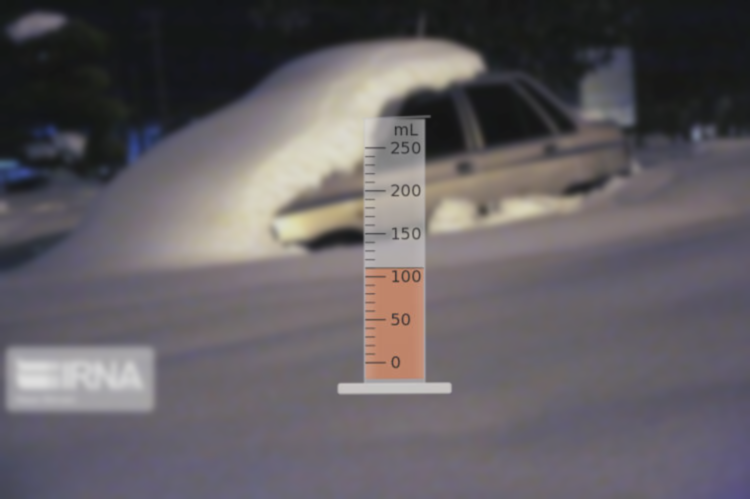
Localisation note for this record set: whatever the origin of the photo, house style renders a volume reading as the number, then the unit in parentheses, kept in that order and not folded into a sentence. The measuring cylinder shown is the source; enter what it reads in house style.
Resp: 110 (mL)
